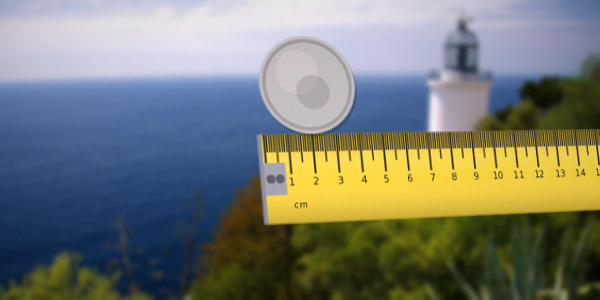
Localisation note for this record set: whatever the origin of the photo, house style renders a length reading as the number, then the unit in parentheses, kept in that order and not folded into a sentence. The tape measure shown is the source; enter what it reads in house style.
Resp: 4 (cm)
